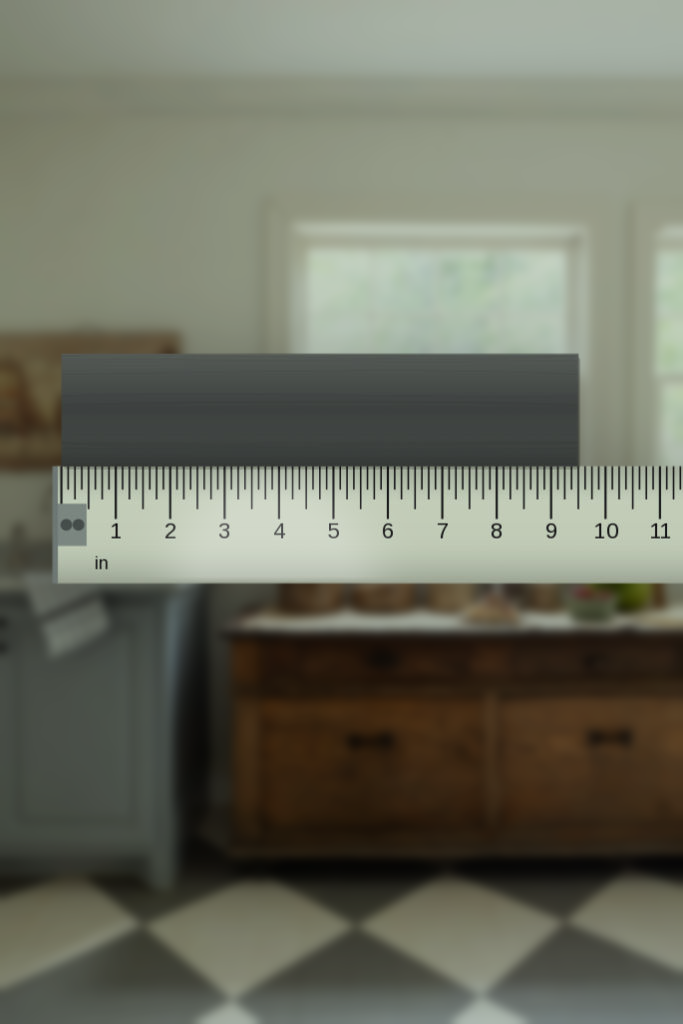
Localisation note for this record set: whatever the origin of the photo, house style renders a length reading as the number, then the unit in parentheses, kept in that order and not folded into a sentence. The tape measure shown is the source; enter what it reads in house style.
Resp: 9.5 (in)
